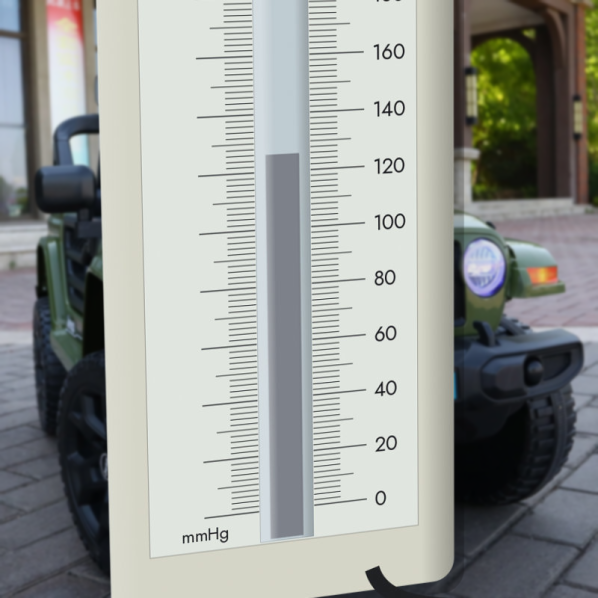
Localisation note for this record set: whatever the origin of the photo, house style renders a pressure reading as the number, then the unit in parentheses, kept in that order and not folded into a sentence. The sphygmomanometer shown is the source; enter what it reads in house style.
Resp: 126 (mmHg)
